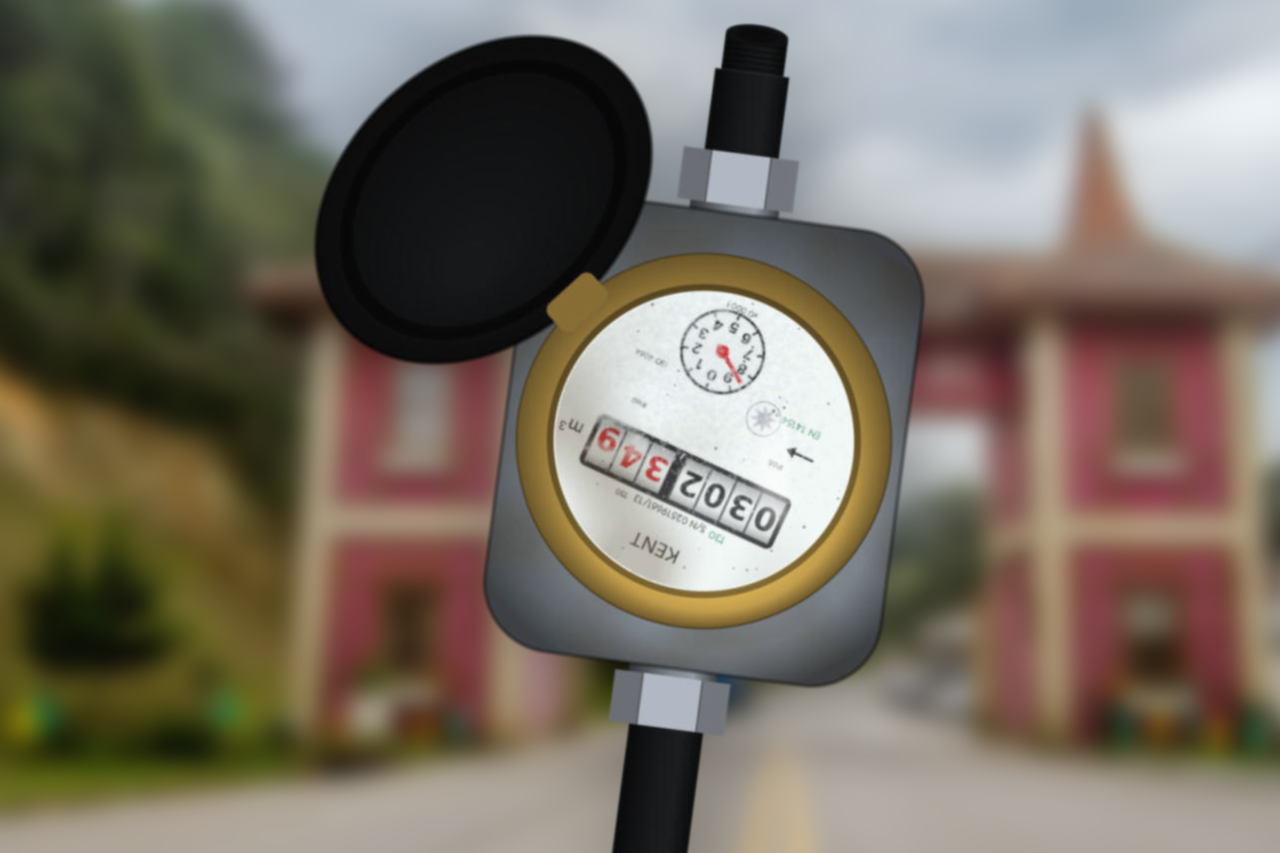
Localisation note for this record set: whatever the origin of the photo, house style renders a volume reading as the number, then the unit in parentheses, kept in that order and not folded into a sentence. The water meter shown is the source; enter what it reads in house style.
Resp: 302.3488 (m³)
